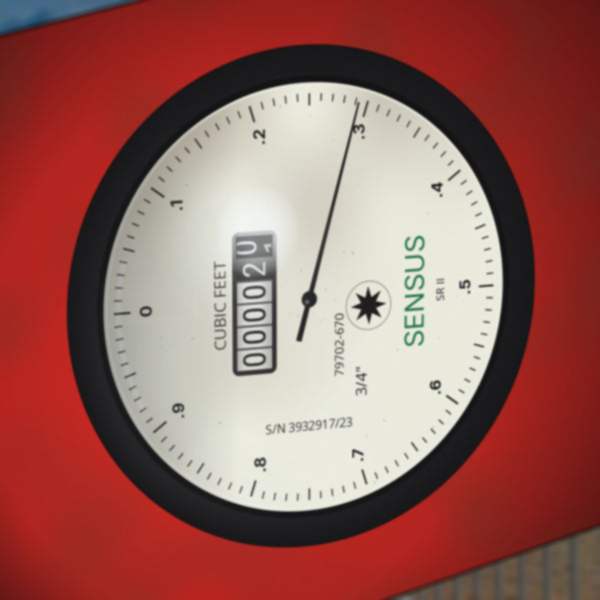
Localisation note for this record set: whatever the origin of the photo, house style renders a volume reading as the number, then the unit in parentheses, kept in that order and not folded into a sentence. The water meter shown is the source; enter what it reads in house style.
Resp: 20.29 (ft³)
